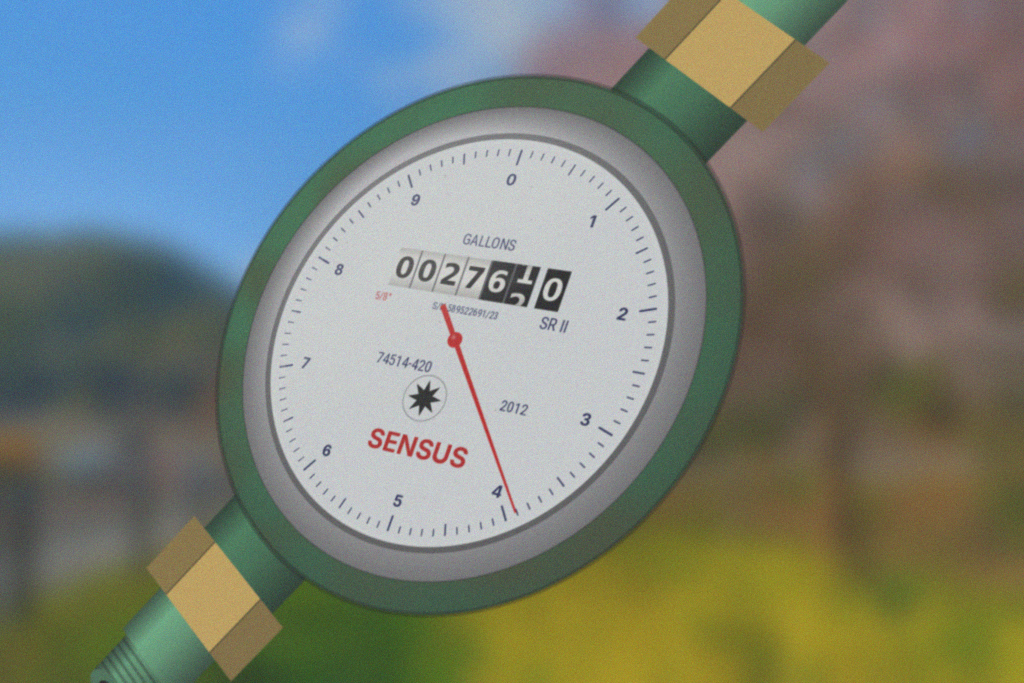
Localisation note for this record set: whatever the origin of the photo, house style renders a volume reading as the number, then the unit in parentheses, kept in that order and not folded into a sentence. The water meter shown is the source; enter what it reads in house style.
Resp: 27613.9 (gal)
